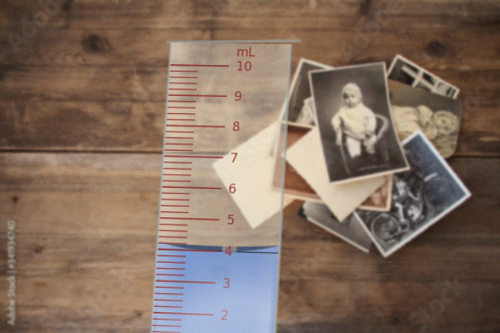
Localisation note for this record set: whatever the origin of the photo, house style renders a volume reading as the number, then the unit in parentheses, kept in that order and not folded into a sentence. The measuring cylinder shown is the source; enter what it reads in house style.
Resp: 4 (mL)
